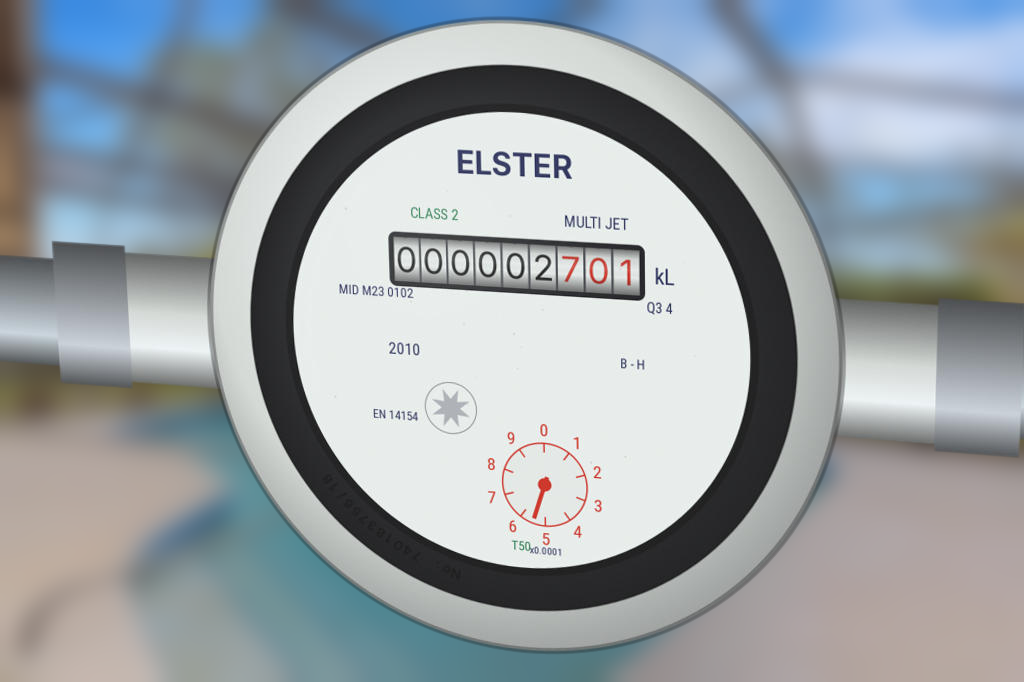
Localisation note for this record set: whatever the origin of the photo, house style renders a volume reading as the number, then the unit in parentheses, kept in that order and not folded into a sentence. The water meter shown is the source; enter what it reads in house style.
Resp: 2.7015 (kL)
